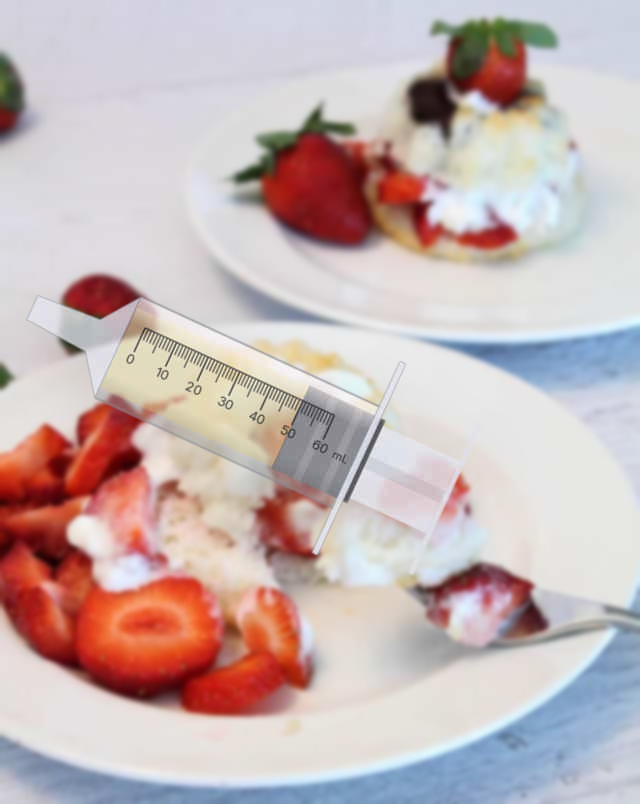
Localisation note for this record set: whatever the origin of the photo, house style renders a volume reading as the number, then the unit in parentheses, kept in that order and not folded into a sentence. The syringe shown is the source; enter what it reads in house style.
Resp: 50 (mL)
